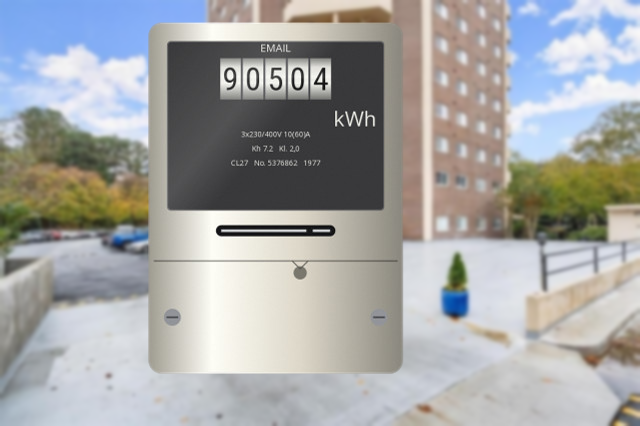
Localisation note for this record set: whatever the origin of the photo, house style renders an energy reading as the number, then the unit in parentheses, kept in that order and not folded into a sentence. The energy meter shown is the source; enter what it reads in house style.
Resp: 90504 (kWh)
